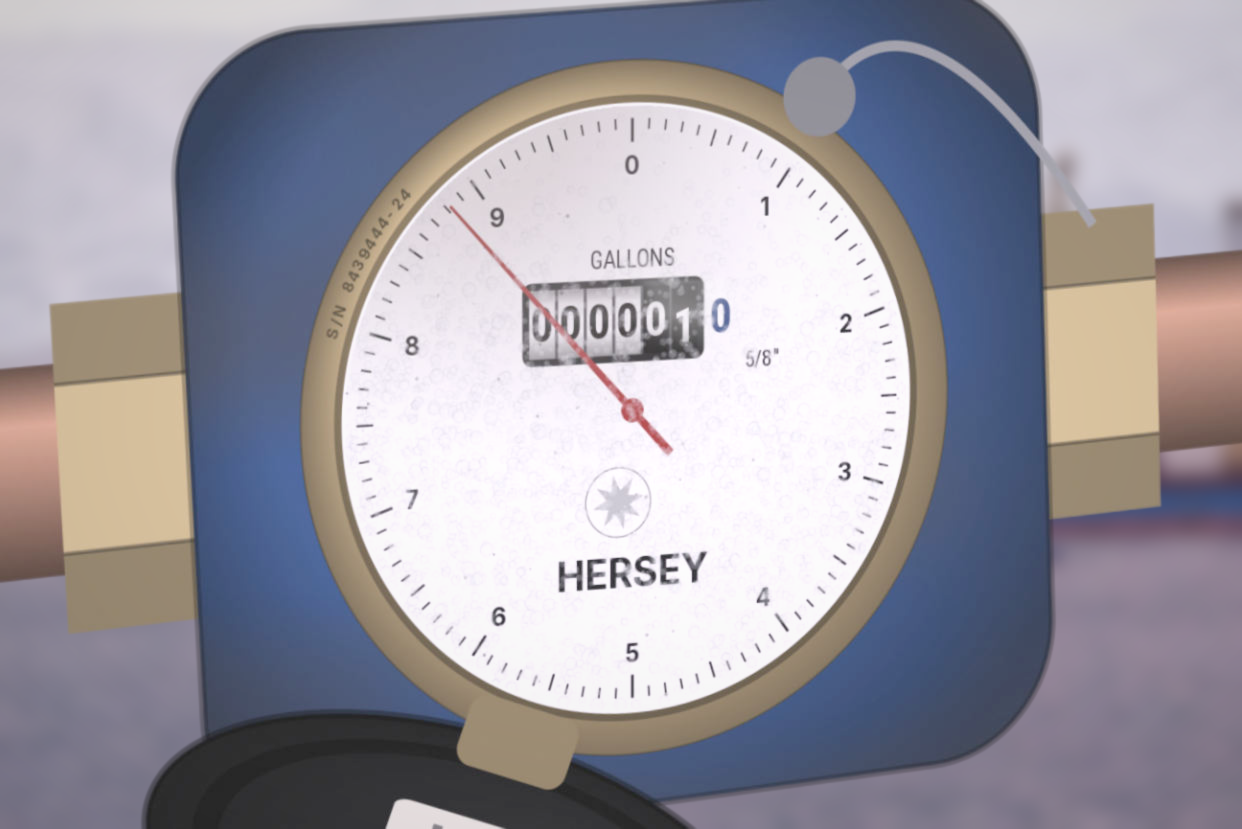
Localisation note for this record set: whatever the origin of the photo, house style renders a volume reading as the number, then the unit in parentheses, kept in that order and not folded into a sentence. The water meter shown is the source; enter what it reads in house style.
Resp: 8.8 (gal)
